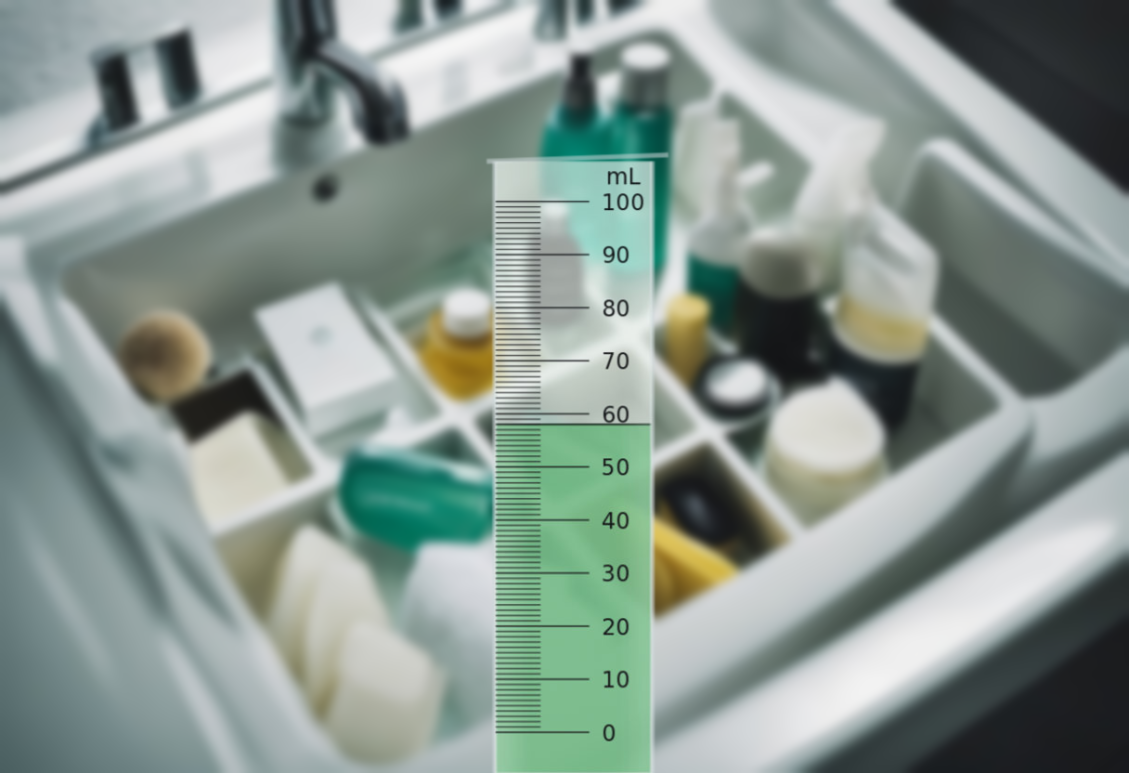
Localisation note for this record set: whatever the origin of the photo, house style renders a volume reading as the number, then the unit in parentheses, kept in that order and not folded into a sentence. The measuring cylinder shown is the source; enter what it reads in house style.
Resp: 58 (mL)
